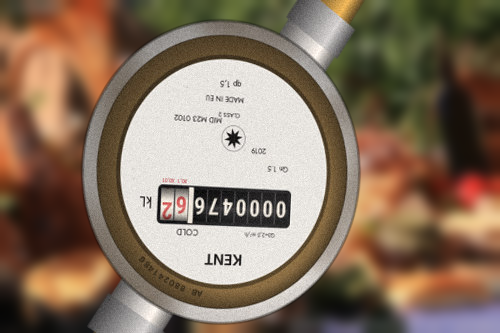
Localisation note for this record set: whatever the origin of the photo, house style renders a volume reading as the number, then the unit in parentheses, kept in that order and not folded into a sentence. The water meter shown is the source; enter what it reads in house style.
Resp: 476.62 (kL)
